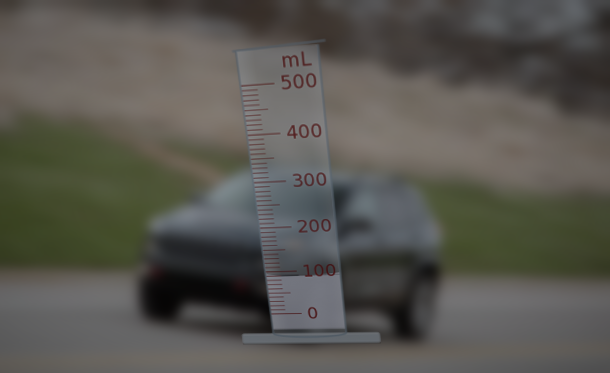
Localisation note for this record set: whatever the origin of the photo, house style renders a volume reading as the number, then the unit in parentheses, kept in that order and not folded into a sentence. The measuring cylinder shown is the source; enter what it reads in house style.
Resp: 90 (mL)
